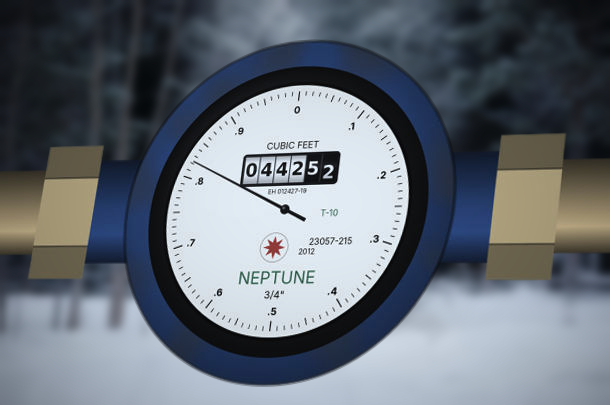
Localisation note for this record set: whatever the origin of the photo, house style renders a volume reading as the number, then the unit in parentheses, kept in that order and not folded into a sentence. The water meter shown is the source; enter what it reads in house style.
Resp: 44251.82 (ft³)
